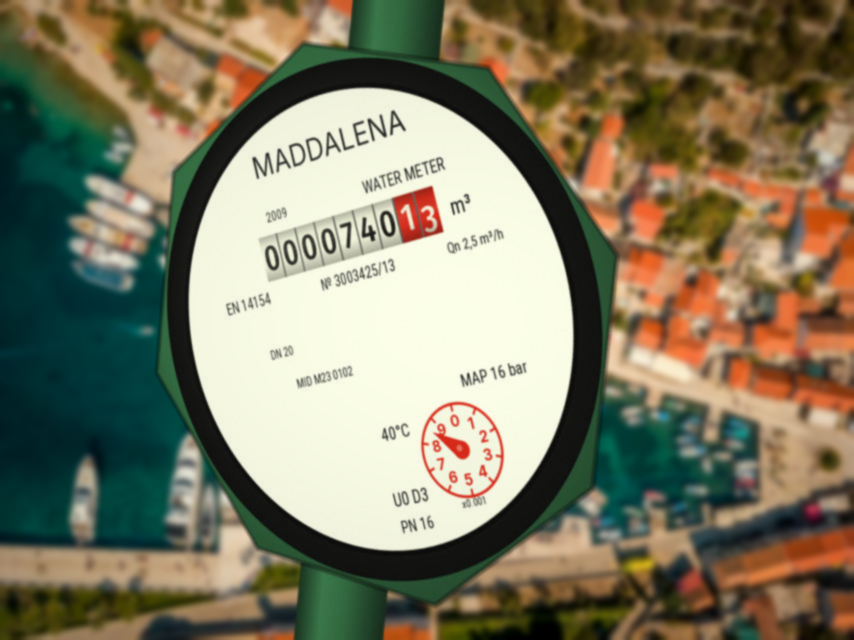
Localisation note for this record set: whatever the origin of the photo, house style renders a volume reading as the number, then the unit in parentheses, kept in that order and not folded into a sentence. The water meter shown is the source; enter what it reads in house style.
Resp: 740.128 (m³)
